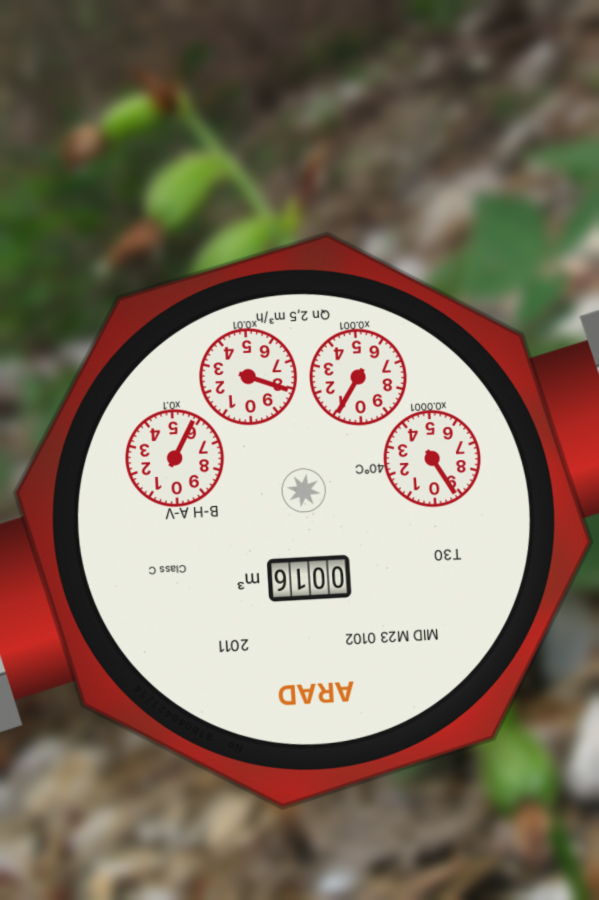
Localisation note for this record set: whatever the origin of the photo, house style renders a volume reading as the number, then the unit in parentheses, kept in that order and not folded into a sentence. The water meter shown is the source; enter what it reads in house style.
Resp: 16.5809 (m³)
